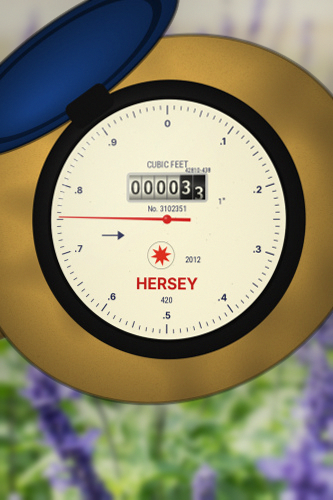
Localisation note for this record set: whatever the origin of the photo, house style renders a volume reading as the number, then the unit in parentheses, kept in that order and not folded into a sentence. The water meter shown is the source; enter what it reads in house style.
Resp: 32.75 (ft³)
